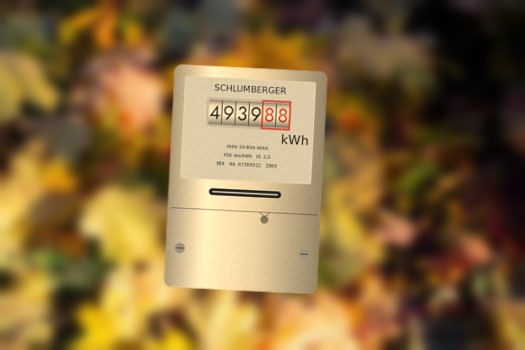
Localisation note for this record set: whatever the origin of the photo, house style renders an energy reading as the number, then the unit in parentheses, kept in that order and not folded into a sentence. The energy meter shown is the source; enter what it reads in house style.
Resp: 4939.88 (kWh)
